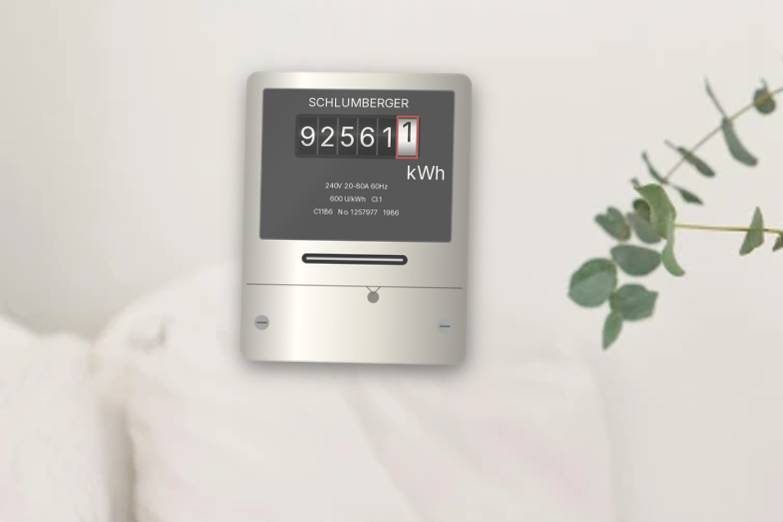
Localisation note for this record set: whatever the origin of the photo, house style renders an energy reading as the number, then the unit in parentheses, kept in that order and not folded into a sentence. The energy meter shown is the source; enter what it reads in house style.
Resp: 92561.1 (kWh)
